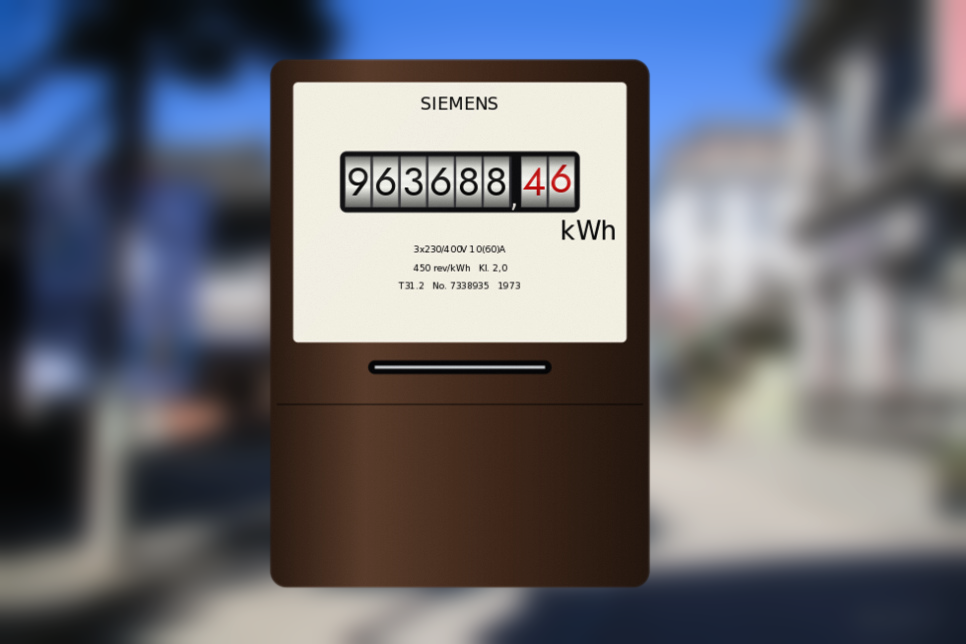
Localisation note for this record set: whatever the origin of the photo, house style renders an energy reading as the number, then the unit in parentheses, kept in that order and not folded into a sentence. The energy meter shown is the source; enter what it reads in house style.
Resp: 963688.46 (kWh)
